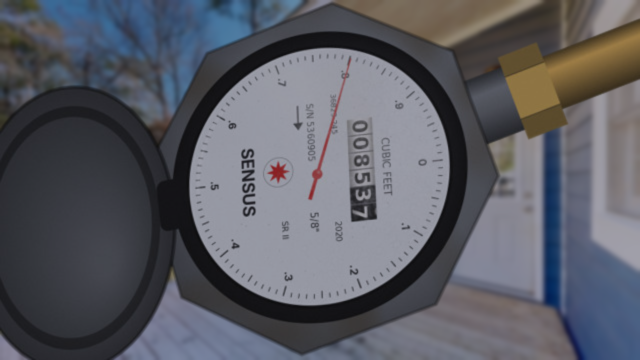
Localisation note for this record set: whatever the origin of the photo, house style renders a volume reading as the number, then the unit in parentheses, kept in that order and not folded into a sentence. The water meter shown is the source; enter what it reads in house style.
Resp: 8536.80 (ft³)
